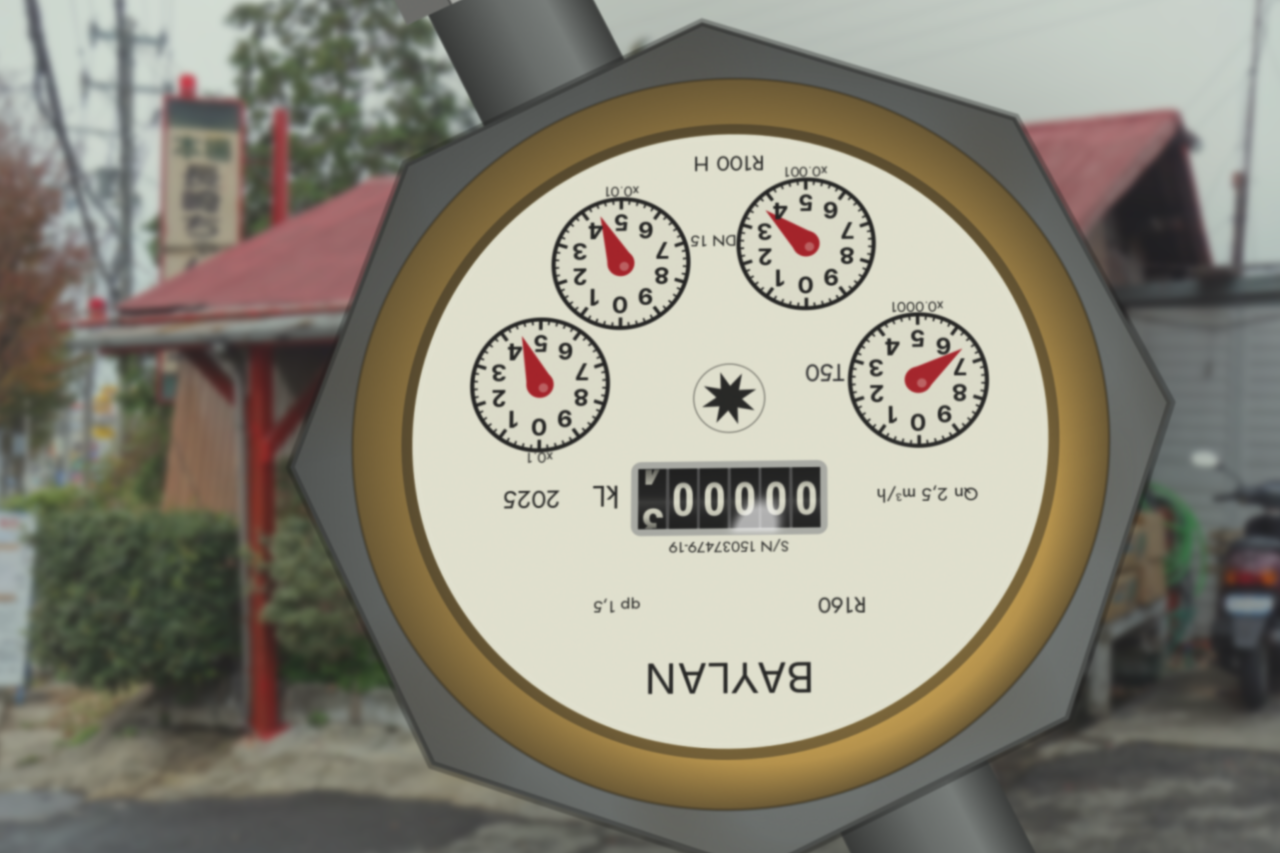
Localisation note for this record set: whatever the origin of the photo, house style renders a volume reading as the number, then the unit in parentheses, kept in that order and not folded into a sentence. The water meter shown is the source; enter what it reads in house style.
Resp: 3.4436 (kL)
